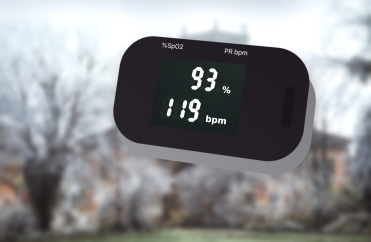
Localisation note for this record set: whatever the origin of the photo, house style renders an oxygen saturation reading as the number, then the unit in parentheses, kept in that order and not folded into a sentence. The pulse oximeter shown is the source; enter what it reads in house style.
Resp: 93 (%)
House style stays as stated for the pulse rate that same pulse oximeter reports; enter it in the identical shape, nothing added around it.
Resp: 119 (bpm)
